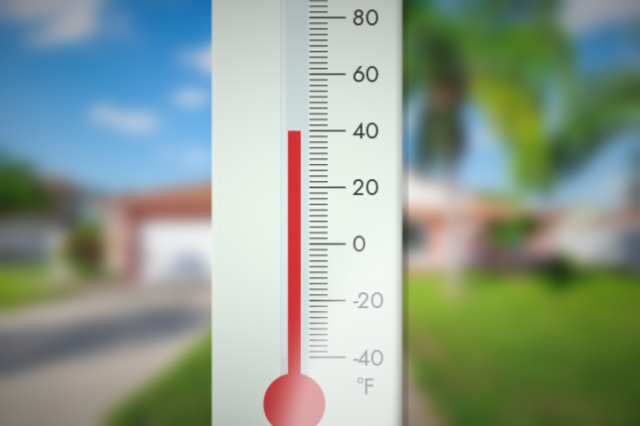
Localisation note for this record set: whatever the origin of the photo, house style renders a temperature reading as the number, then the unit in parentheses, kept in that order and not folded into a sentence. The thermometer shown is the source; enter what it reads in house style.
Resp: 40 (°F)
